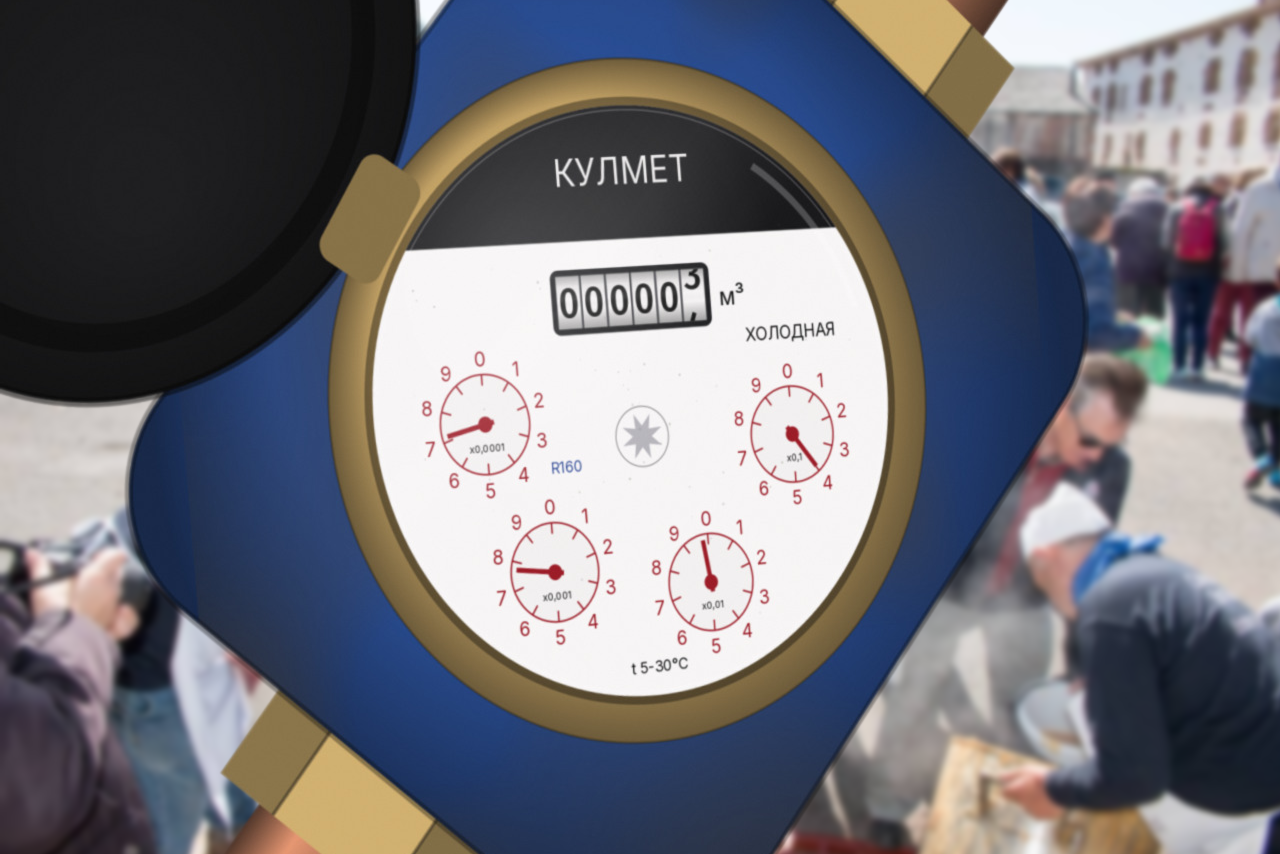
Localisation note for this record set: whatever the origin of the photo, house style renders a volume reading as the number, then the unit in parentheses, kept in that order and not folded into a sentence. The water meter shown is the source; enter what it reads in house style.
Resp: 3.3977 (m³)
